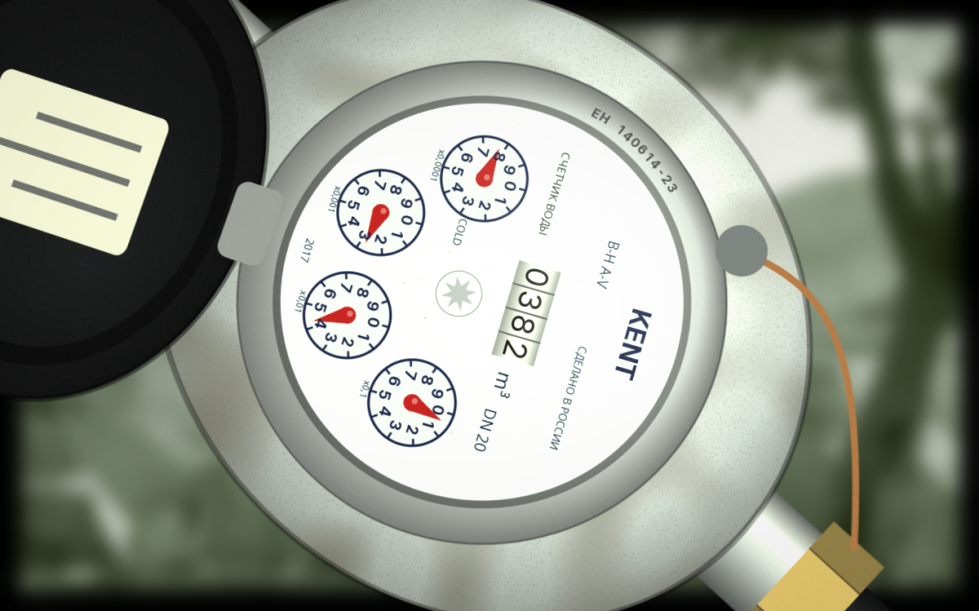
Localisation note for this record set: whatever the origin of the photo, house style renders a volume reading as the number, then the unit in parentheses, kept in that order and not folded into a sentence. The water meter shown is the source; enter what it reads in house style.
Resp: 382.0427 (m³)
